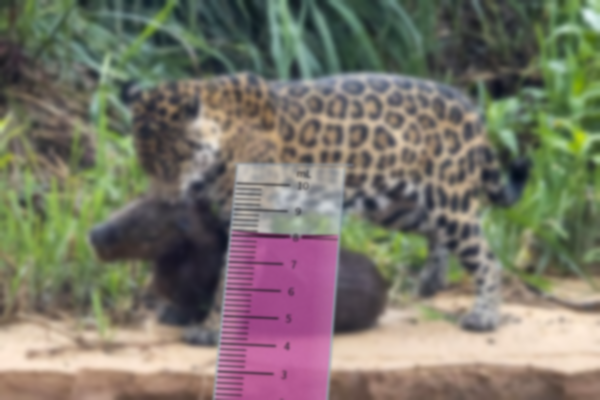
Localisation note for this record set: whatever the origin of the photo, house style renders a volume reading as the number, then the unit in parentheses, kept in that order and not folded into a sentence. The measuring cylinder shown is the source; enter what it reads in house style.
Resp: 8 (mL)
